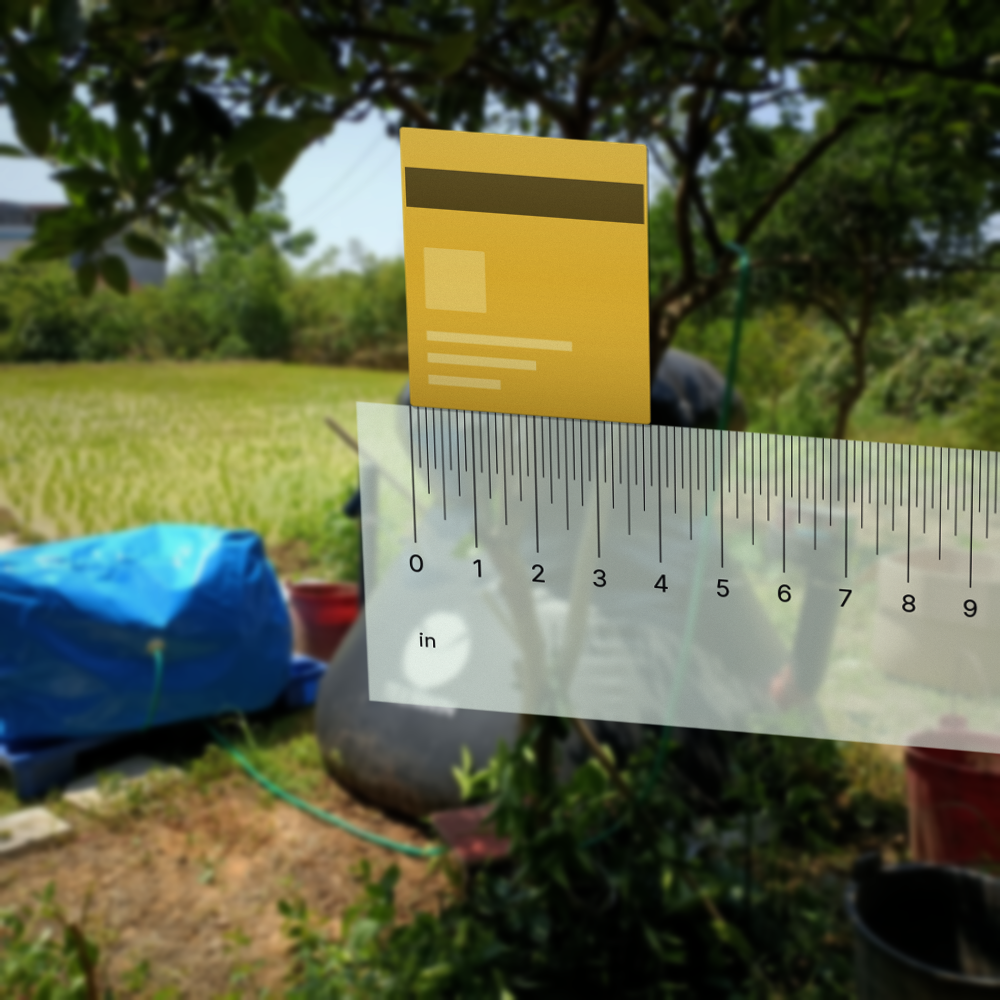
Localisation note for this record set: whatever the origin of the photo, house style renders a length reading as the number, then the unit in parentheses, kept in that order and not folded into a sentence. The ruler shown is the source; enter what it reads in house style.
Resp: 3.875 (in)
